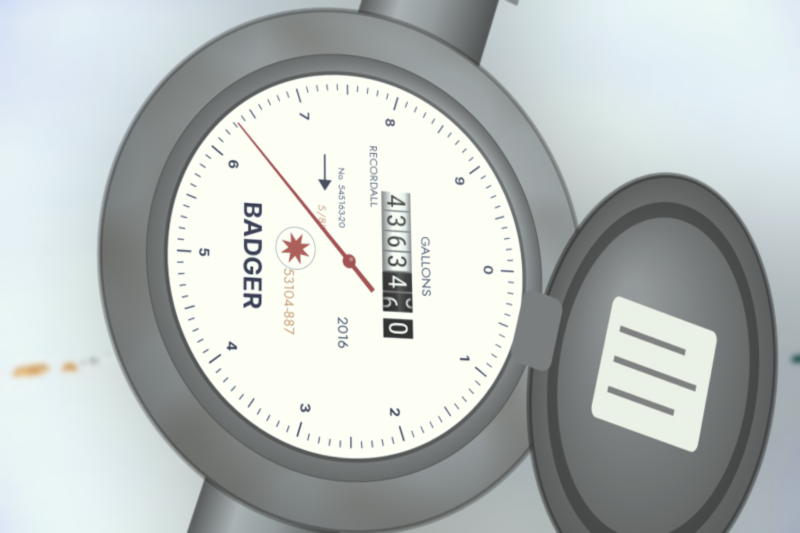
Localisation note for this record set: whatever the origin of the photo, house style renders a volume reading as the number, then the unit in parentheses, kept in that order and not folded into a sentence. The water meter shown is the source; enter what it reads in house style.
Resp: 4363456.3 (gal)
